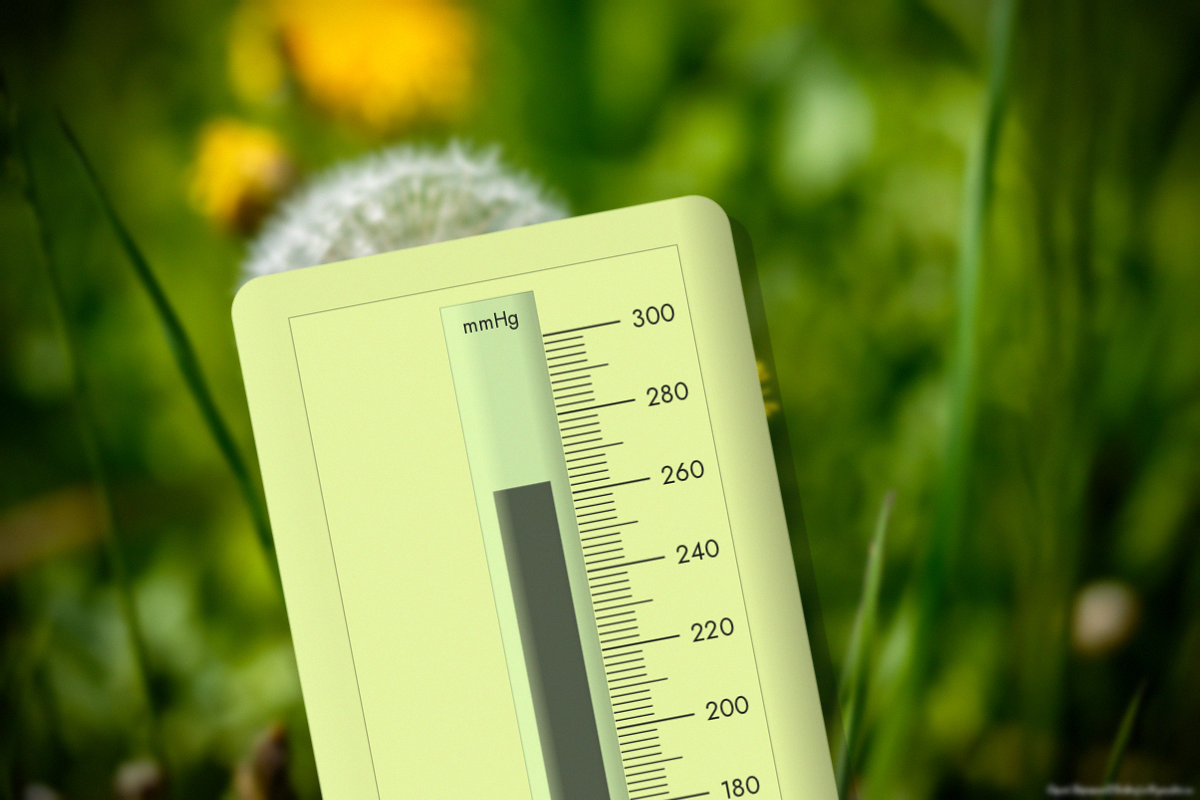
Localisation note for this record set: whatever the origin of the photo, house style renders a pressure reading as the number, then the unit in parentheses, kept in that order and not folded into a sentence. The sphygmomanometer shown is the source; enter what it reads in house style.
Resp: 264 (mmHg)
